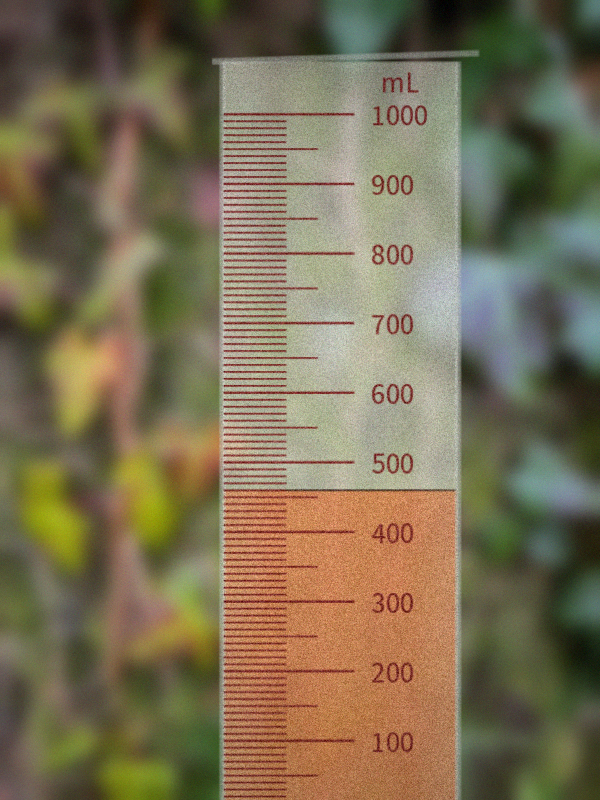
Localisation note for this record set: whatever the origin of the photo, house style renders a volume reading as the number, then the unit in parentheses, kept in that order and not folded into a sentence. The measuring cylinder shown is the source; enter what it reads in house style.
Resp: 460 (mL)
